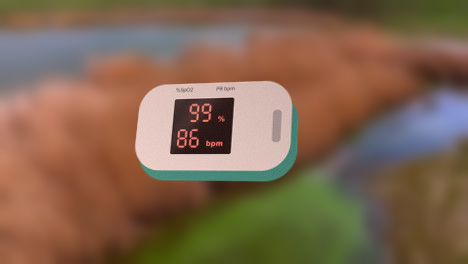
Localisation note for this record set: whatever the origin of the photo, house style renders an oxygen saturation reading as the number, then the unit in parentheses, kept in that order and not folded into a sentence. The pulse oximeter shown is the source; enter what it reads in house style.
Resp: 99 (%)
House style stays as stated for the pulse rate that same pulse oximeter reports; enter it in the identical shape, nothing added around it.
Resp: 86 (bpm)
